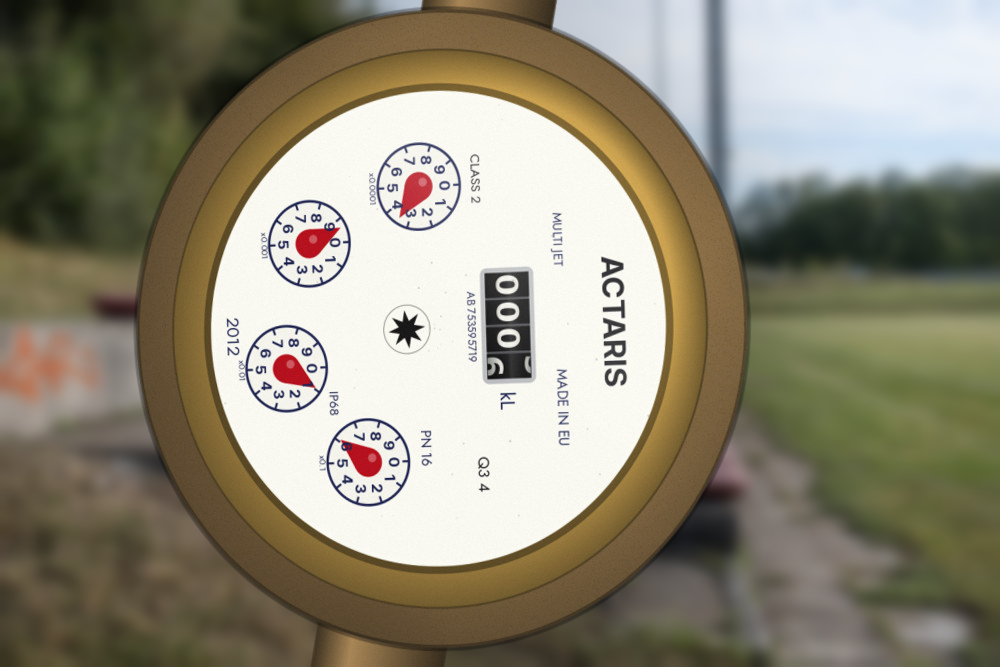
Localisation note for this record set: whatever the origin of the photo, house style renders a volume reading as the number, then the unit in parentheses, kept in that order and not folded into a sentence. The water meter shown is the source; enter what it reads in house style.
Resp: 5.6093 (kL)
